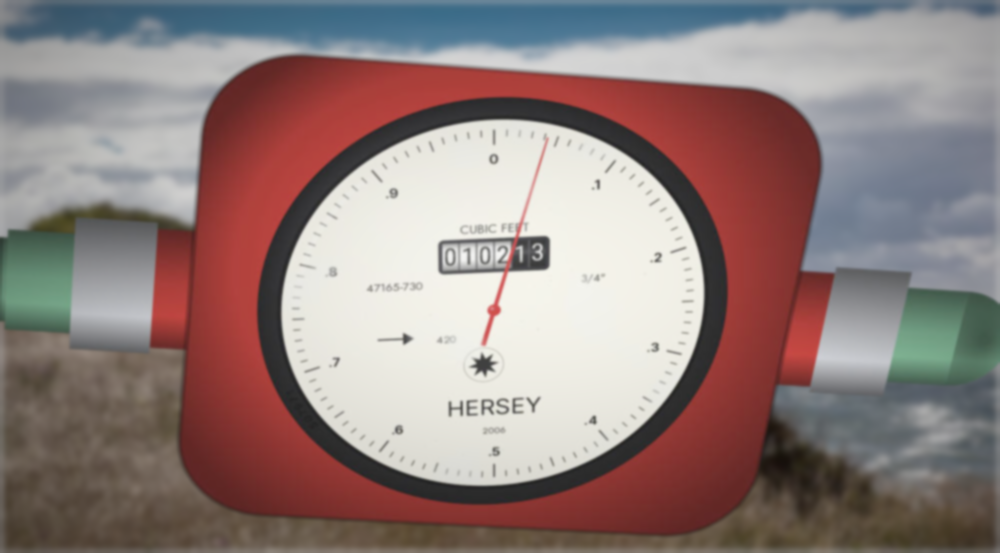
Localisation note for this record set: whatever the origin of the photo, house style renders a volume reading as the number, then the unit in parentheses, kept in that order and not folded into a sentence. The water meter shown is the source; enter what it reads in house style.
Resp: 10213.04 (ft³)
